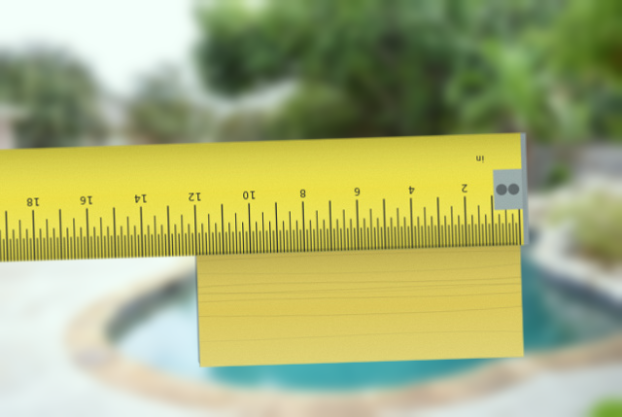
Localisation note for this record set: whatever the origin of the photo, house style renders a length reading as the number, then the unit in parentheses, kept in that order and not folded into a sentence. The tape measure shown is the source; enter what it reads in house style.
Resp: 12 (in)
